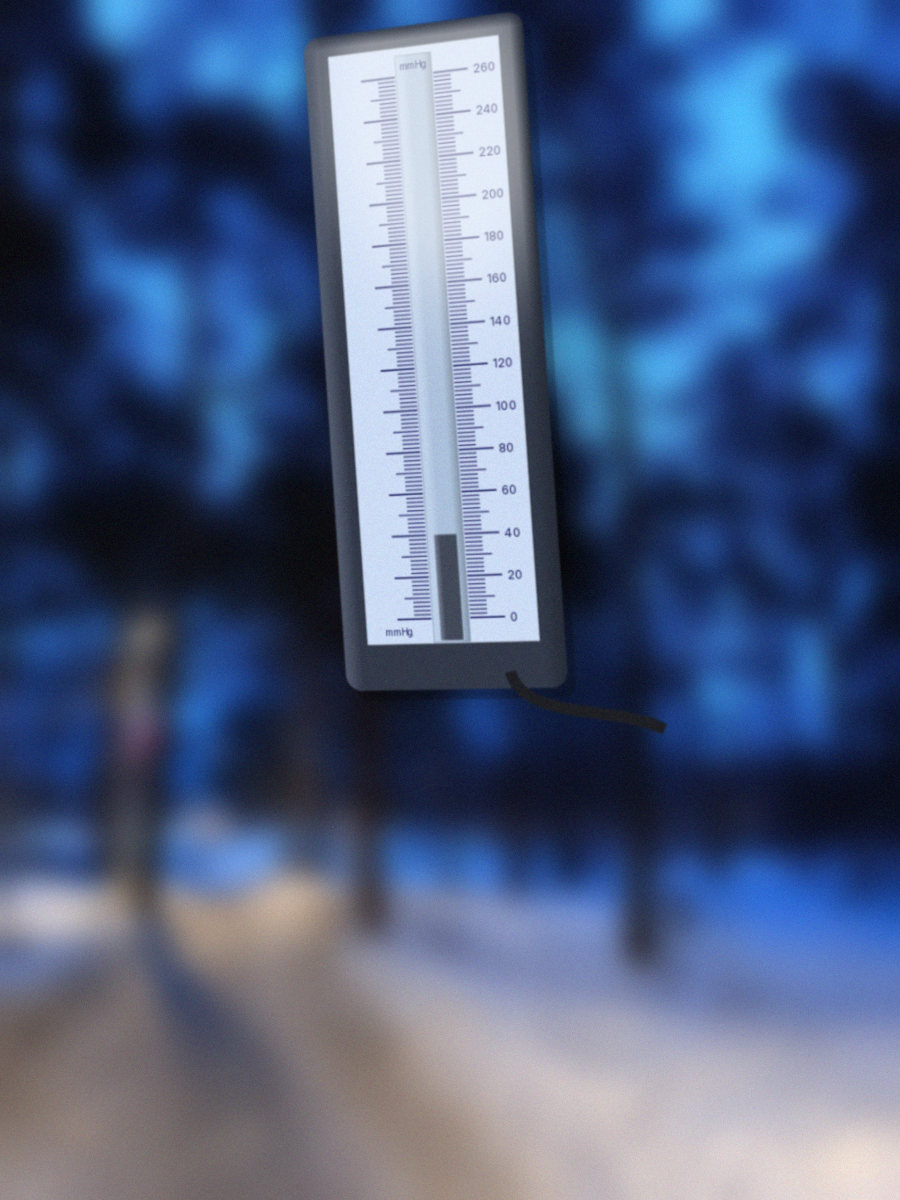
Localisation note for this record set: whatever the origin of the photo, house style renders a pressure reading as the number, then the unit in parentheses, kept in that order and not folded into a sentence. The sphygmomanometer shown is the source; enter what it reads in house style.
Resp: 40 (mmHg)
